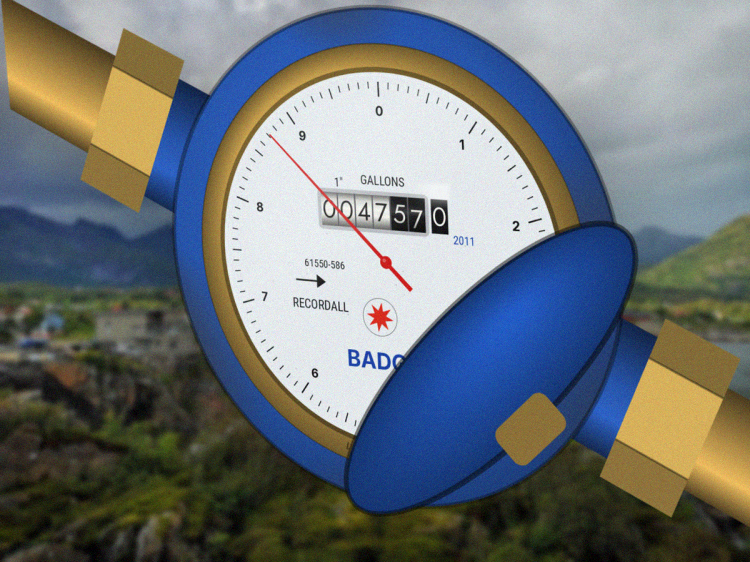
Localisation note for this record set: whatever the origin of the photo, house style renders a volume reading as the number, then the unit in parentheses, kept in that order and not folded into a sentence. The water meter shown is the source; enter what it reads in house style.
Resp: 47568.7 (gal)
